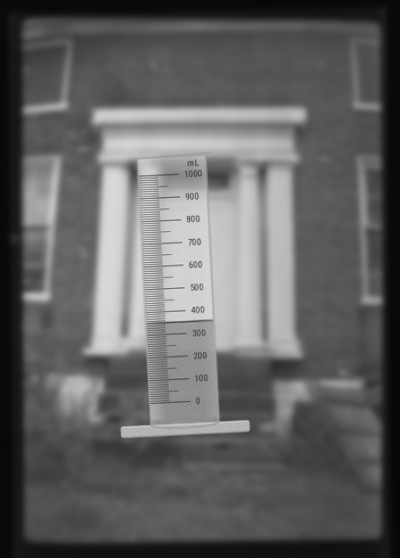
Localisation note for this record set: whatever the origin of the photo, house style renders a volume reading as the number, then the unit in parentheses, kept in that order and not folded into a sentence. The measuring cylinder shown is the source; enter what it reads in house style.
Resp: 350 (mL)
